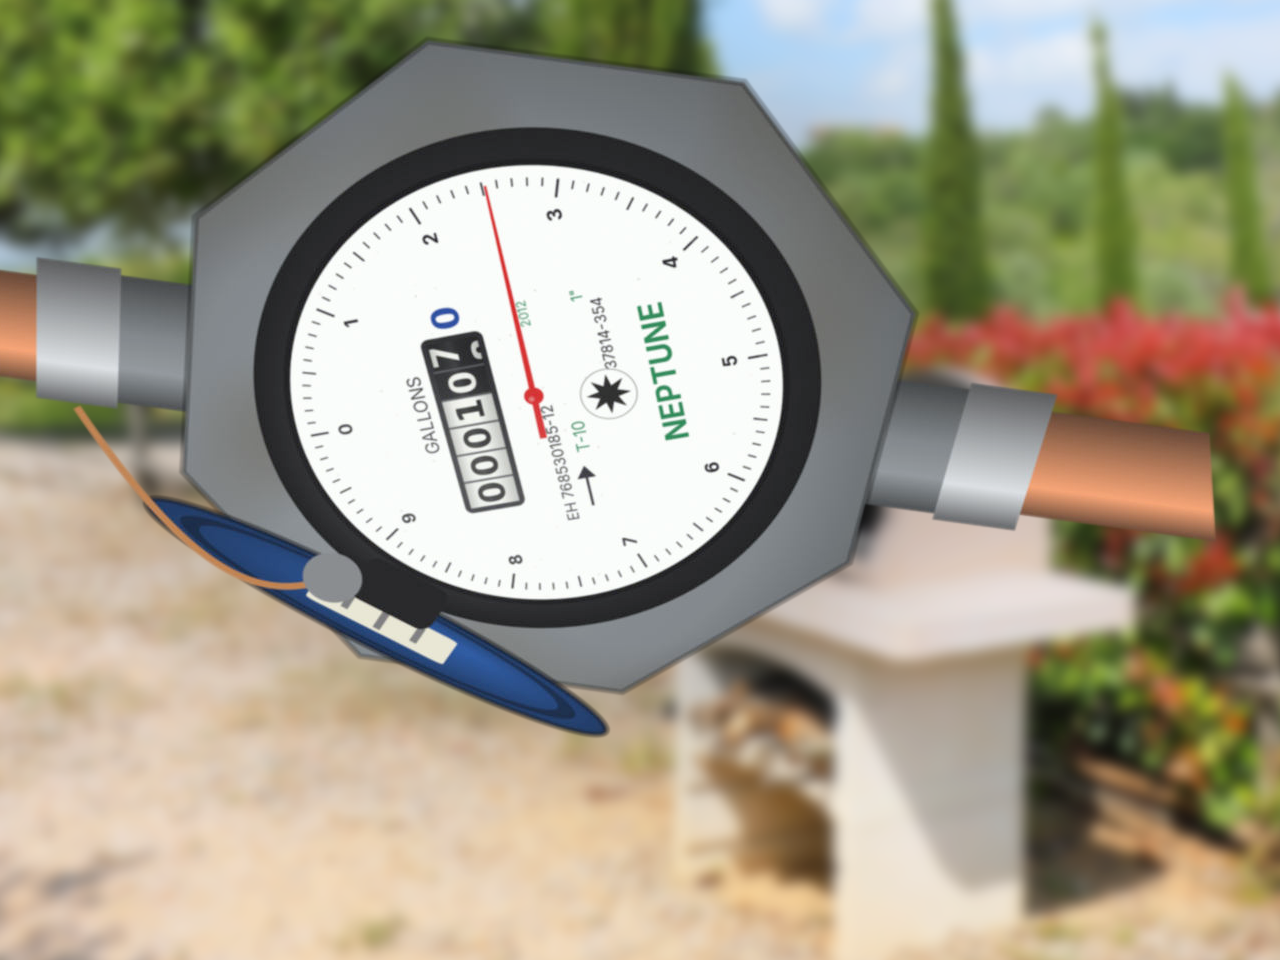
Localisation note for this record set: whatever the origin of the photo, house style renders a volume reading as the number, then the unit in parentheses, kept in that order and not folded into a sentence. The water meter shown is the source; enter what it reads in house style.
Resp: 1072.5 (gal)
